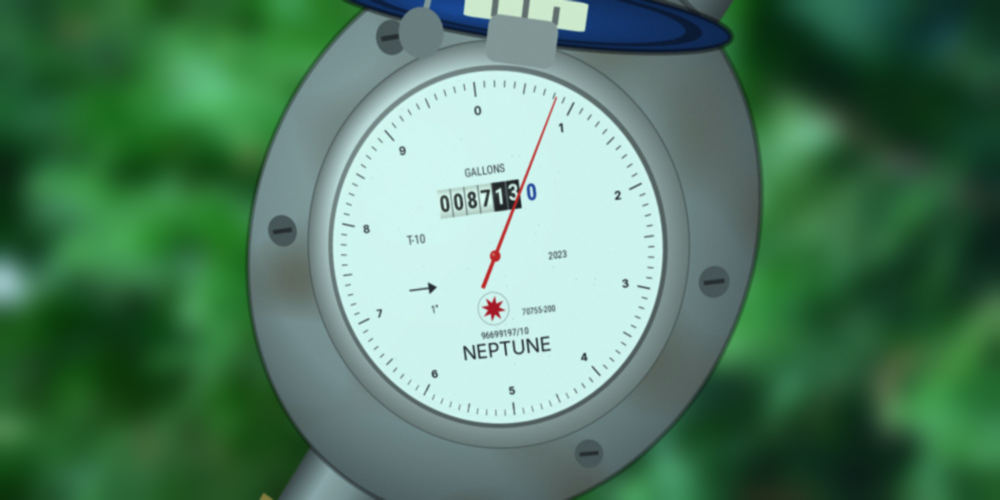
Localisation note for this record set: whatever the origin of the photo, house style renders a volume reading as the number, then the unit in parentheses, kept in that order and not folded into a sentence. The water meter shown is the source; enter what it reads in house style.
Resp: 87130.8 (gal)
